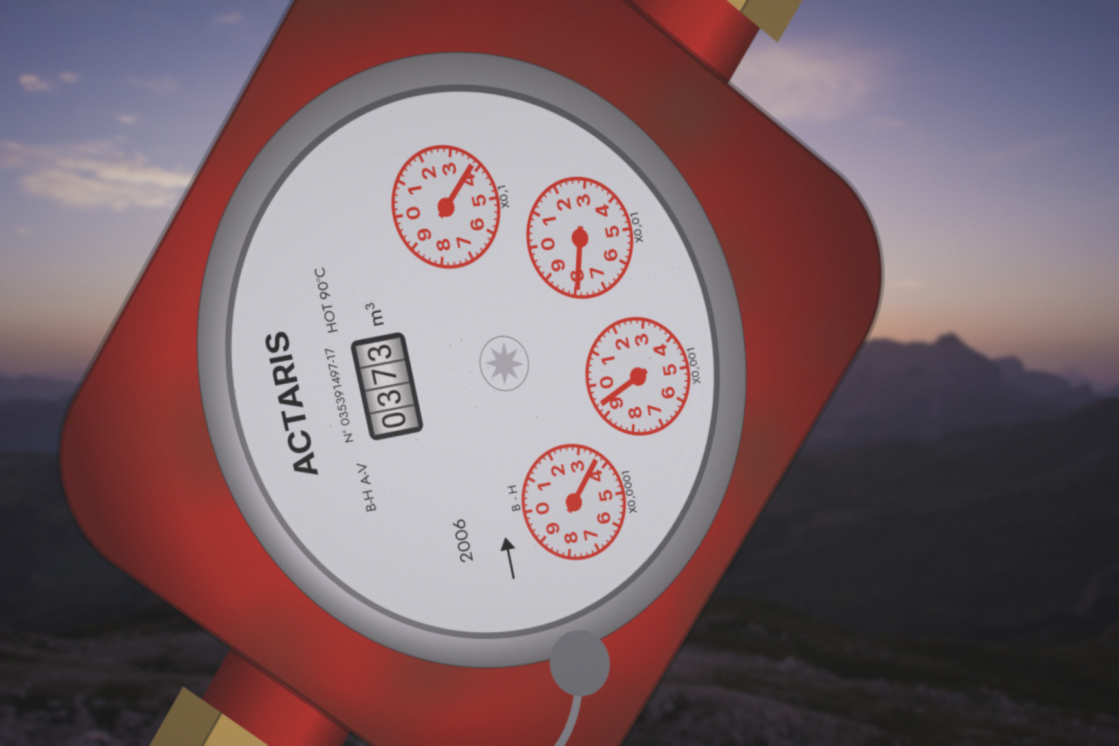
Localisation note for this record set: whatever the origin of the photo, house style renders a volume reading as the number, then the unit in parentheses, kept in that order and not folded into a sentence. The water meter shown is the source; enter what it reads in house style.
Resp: 373.3793 (m³)
